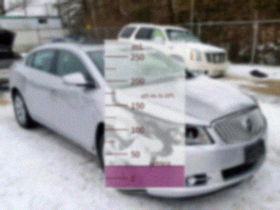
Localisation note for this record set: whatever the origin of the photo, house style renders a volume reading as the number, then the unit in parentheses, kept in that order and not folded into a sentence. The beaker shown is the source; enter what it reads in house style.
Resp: 25 (mL)
